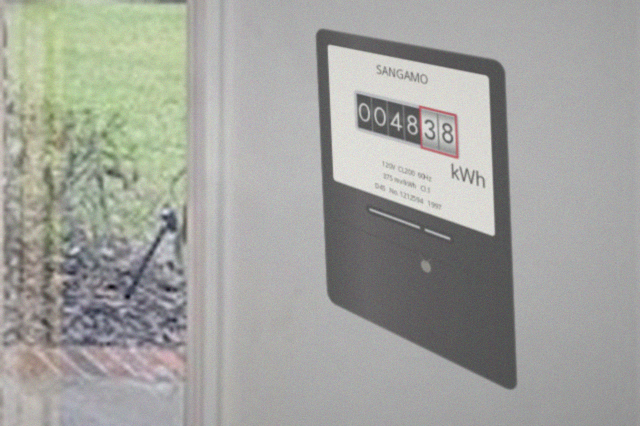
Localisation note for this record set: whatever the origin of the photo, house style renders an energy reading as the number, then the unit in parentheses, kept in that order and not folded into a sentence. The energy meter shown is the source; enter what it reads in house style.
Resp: 48.38 (kWh)
